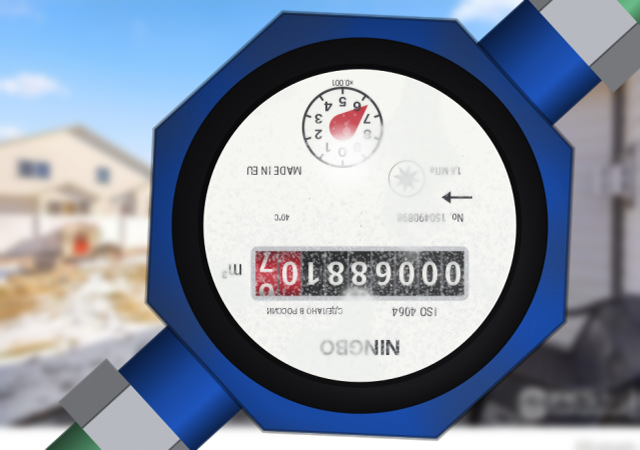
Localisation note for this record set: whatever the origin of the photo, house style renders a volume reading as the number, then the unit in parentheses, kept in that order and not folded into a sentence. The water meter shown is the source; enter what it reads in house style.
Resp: 6881.066 (m³)
